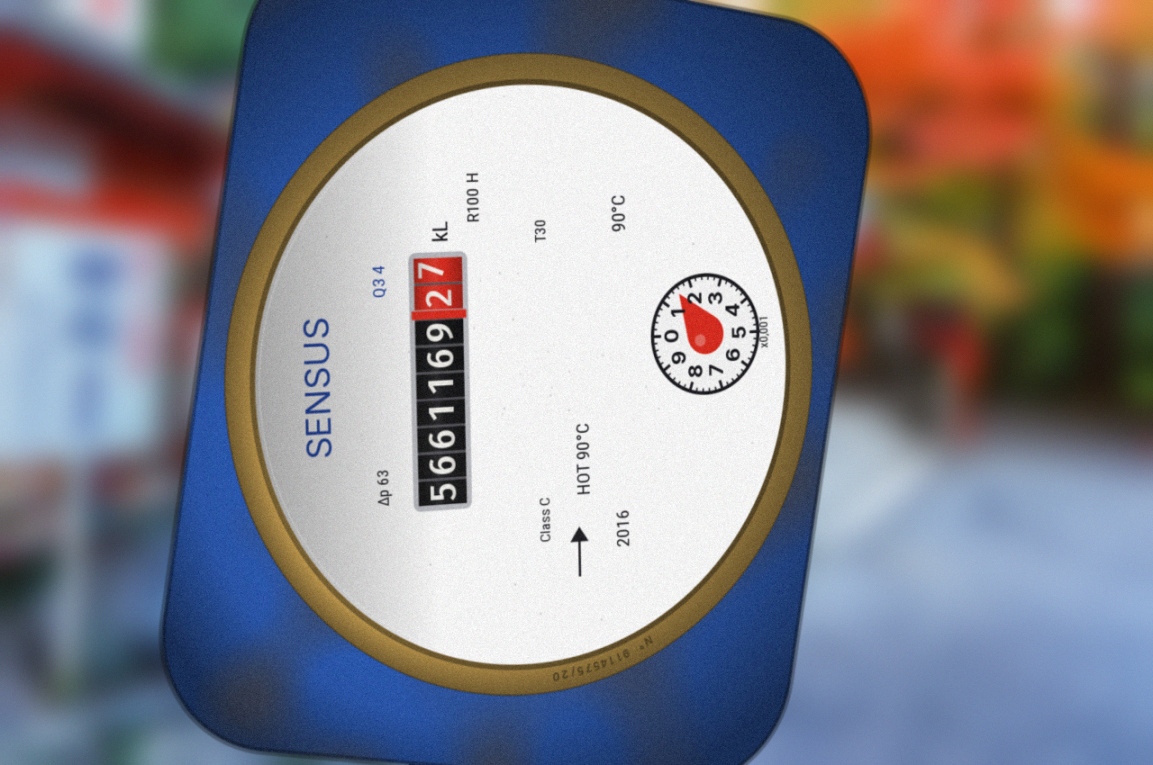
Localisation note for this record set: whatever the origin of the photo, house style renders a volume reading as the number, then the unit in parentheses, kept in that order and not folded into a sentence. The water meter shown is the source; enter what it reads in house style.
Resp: 5661169.271 (kL)
